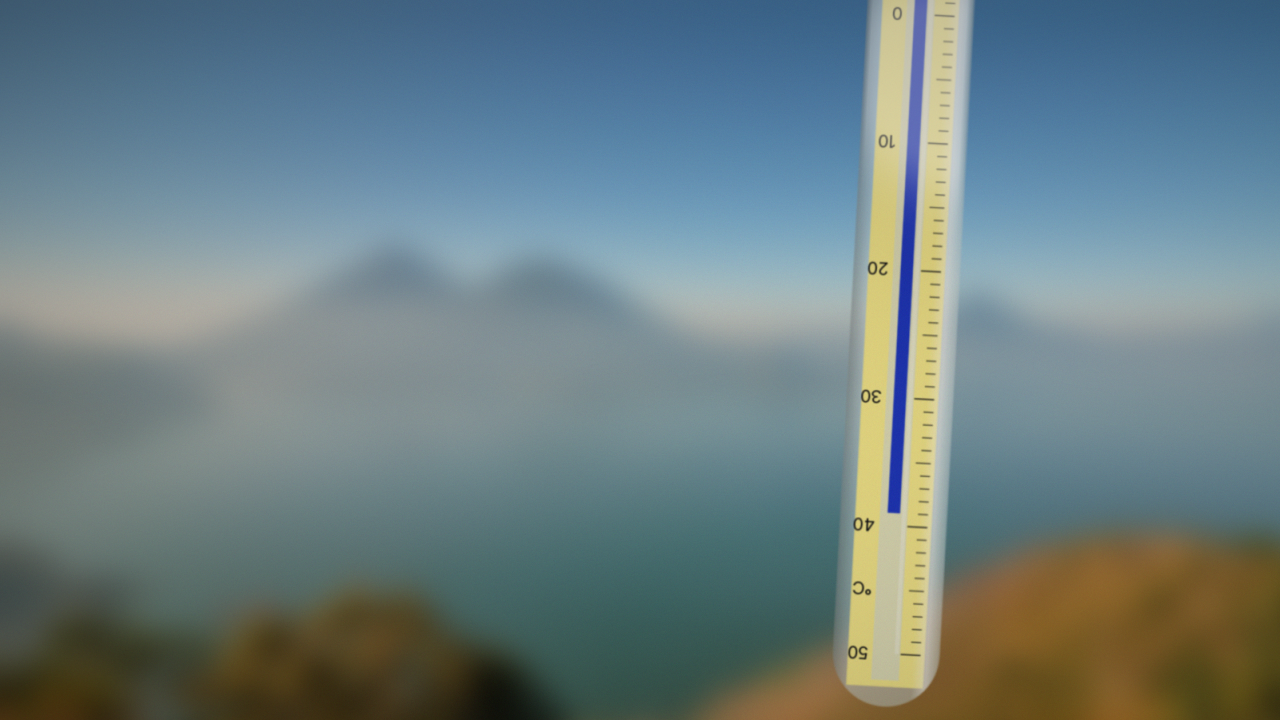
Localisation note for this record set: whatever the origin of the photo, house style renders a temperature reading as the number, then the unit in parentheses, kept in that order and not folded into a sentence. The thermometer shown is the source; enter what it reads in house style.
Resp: 39 (°C)
